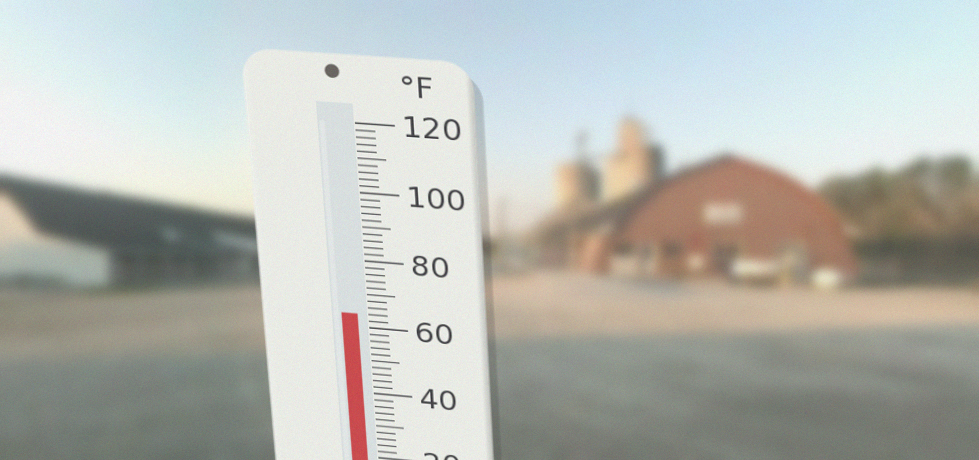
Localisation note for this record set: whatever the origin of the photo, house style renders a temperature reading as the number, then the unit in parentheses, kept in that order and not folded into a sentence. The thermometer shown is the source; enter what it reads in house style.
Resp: 64 (°F)
